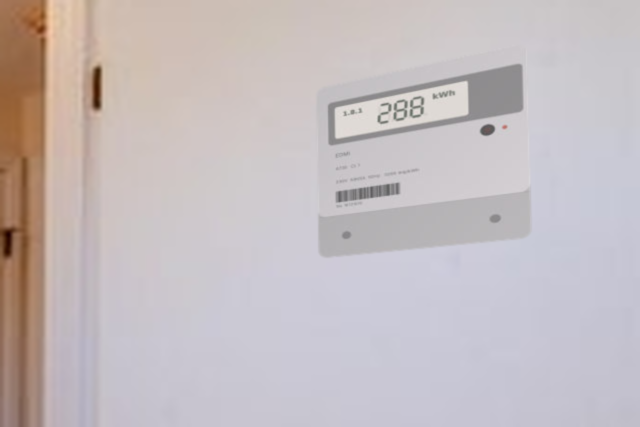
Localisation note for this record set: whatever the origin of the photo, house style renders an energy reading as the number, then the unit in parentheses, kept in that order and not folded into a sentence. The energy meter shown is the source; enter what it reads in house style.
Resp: 288 (kWh)
